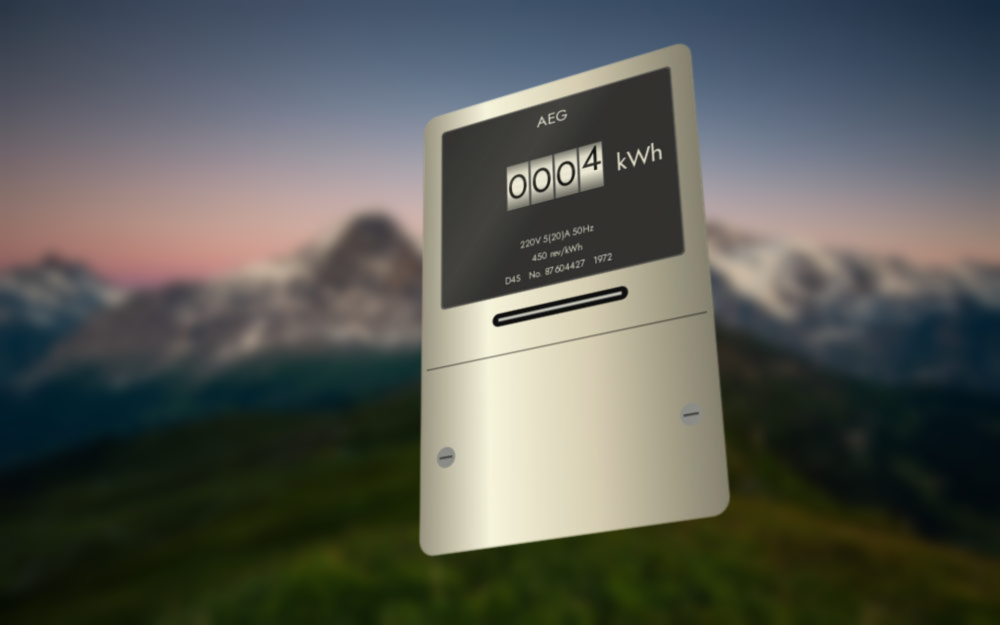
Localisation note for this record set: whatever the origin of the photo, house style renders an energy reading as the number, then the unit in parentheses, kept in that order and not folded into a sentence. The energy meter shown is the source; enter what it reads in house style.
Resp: 4 (kWh)
